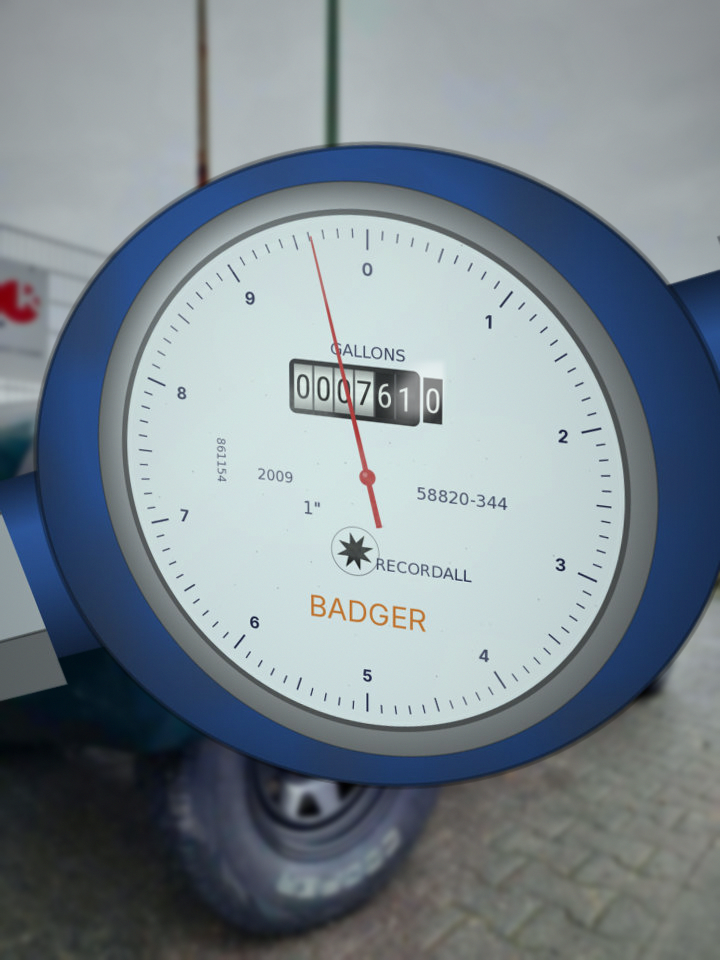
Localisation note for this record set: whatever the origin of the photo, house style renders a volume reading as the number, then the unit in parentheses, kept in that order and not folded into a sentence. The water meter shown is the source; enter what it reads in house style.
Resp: 7609.6 (gal)
